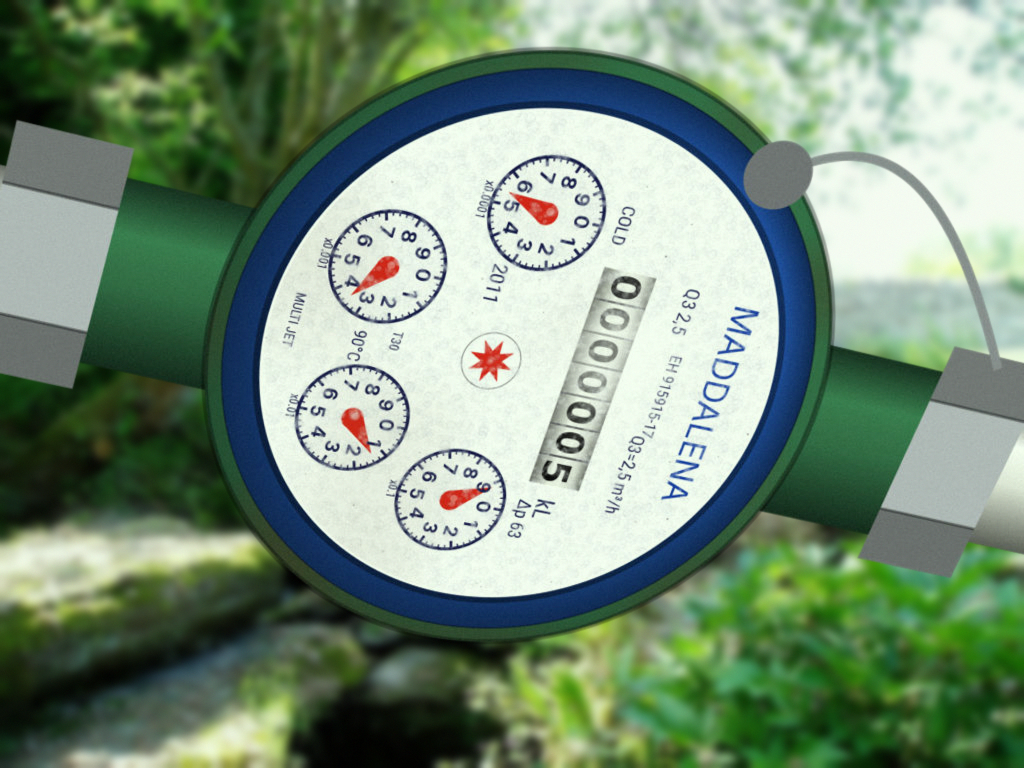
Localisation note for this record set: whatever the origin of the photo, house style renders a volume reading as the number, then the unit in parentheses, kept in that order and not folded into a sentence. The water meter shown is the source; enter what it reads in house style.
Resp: 4.9135 (kL)
